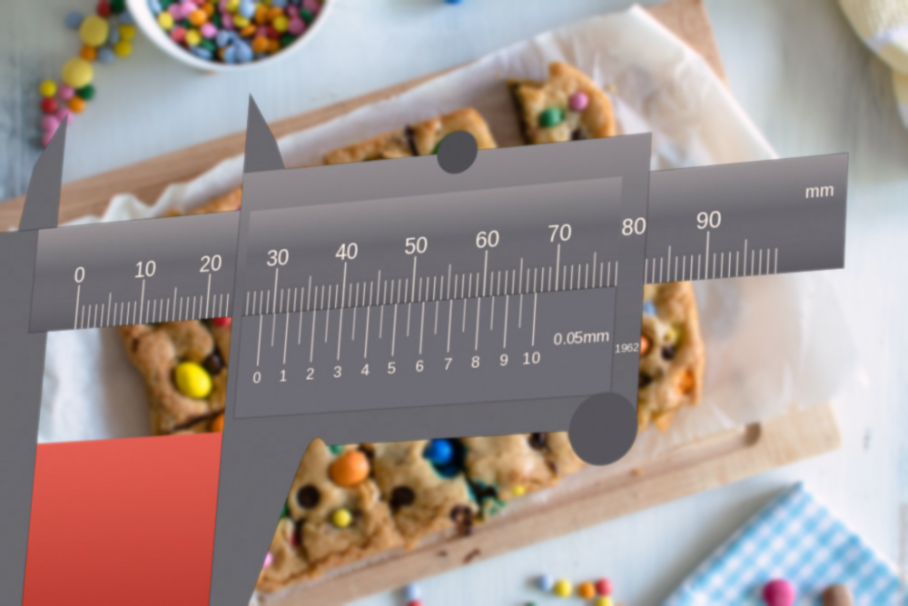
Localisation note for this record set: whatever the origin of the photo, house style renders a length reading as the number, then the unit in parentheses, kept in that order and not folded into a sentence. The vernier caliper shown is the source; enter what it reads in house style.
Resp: 28.2 (mm)
